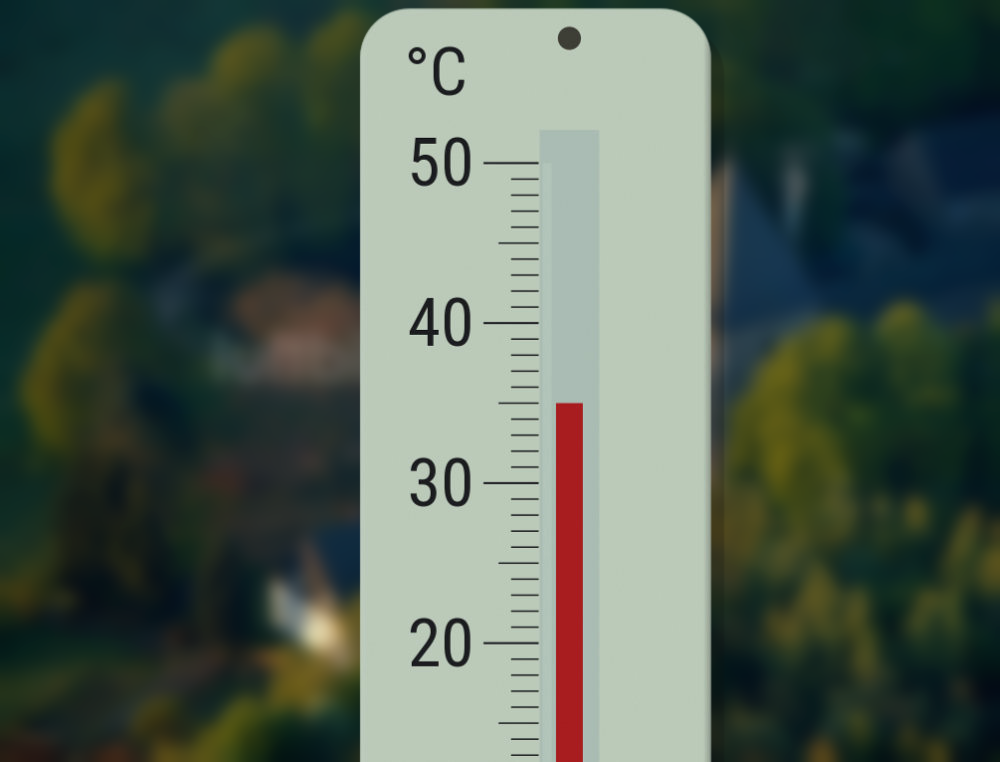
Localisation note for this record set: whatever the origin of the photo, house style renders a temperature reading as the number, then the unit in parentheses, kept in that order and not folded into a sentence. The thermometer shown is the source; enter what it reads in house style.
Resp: 35 (°C)
